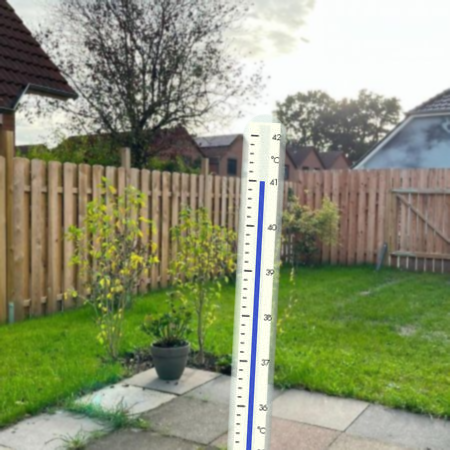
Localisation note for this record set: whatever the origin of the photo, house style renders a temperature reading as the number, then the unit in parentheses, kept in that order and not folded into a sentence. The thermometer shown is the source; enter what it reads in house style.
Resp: 41 (°C)
